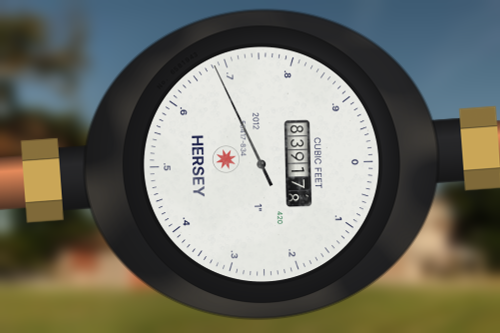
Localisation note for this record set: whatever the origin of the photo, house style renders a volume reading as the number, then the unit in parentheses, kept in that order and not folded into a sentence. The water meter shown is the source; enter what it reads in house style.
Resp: 839177.68 (ft³)
